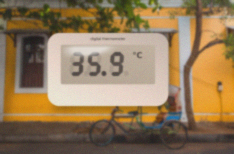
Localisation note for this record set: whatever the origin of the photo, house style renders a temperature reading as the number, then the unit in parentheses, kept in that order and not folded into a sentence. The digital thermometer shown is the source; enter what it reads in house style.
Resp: 35.9 (°C)
